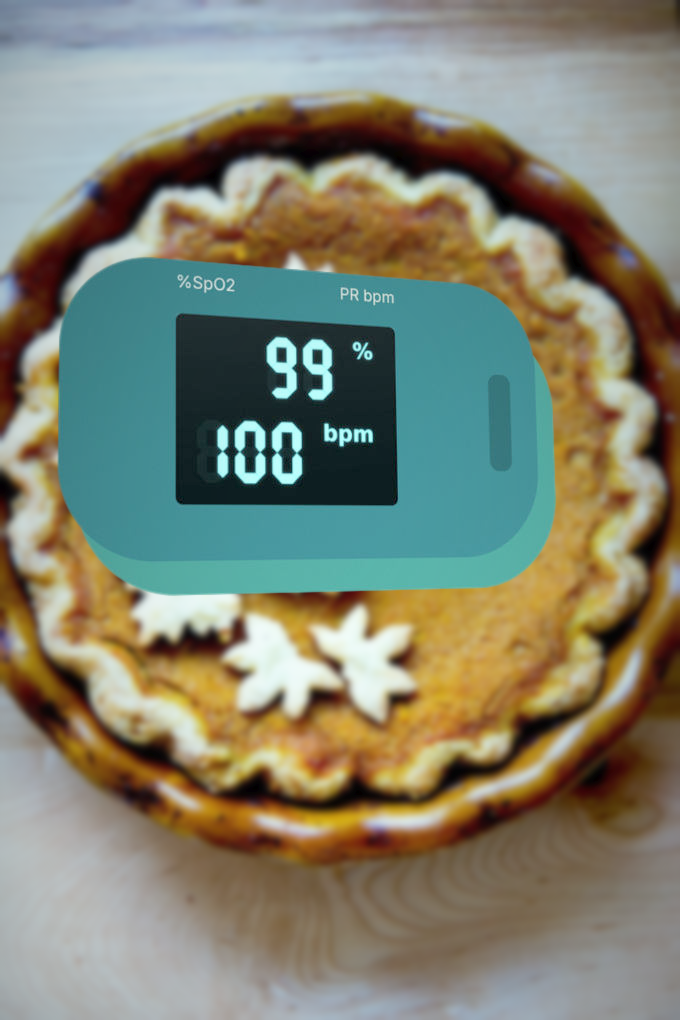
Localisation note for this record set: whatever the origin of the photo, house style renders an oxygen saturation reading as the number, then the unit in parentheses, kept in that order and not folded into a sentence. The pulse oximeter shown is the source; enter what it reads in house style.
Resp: 99 (%)
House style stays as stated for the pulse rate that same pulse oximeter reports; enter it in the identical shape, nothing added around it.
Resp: 100 (bpm)
